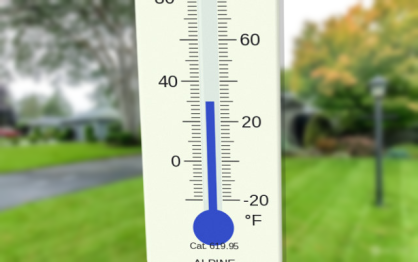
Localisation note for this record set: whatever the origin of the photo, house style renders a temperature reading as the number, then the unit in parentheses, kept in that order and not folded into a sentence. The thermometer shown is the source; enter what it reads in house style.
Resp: 30 (°F)
